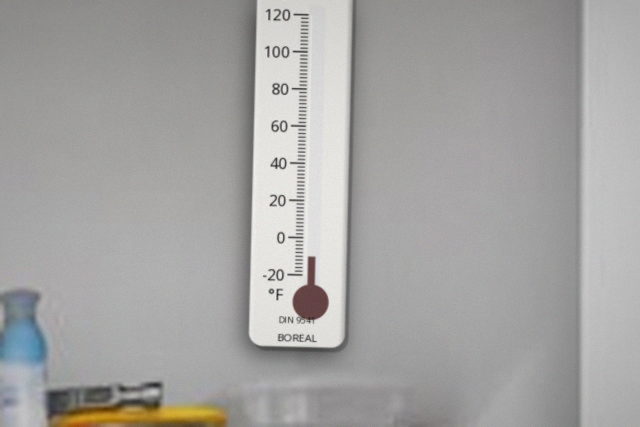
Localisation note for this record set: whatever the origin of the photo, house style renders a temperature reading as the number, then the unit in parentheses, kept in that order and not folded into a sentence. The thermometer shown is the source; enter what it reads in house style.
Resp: -10 (°F)
